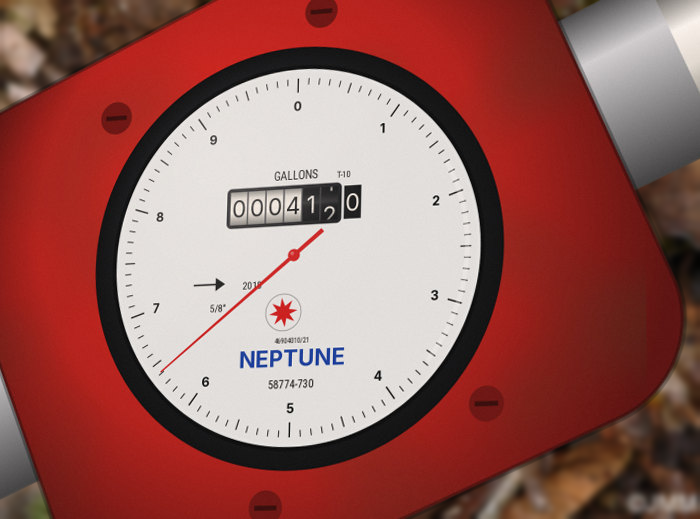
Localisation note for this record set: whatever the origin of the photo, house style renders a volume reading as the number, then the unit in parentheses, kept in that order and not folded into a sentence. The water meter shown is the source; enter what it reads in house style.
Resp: 4116.4 (gal)
